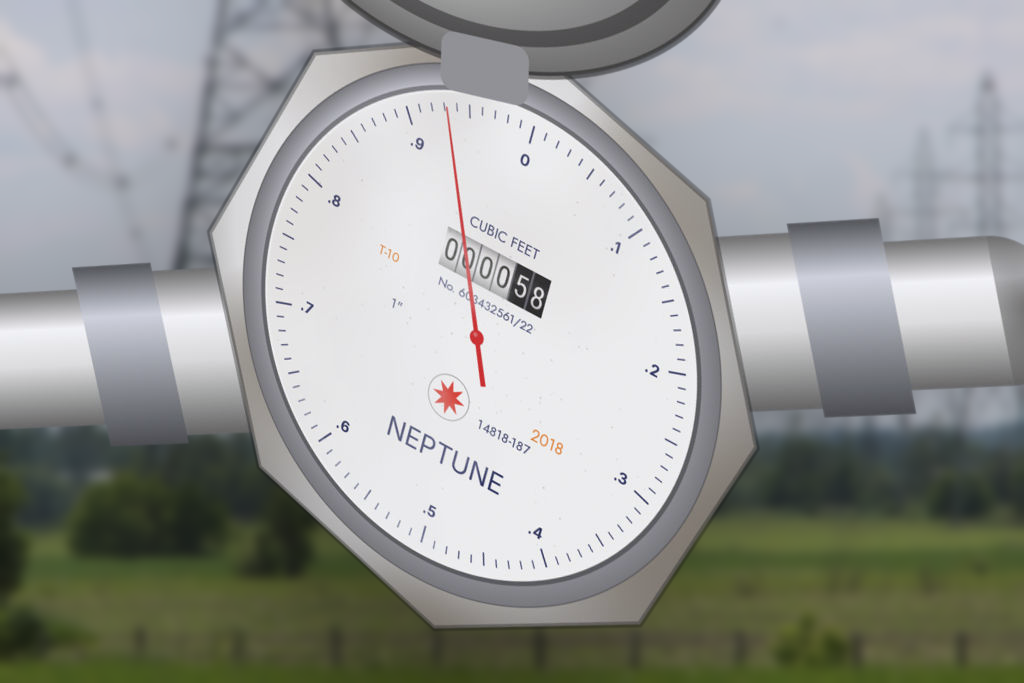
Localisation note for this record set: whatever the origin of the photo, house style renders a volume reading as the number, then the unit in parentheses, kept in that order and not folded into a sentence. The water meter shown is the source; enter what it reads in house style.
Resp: 57.93 (ft³)
